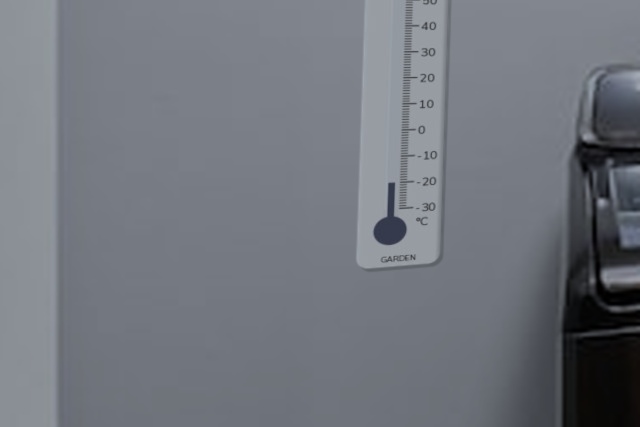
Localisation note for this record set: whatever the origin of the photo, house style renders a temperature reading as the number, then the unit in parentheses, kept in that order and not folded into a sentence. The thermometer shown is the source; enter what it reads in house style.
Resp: -20 (°C)
